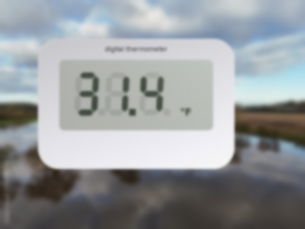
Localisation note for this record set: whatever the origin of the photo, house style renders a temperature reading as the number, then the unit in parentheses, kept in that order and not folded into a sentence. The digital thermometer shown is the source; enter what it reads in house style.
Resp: 31.4 (°F)
